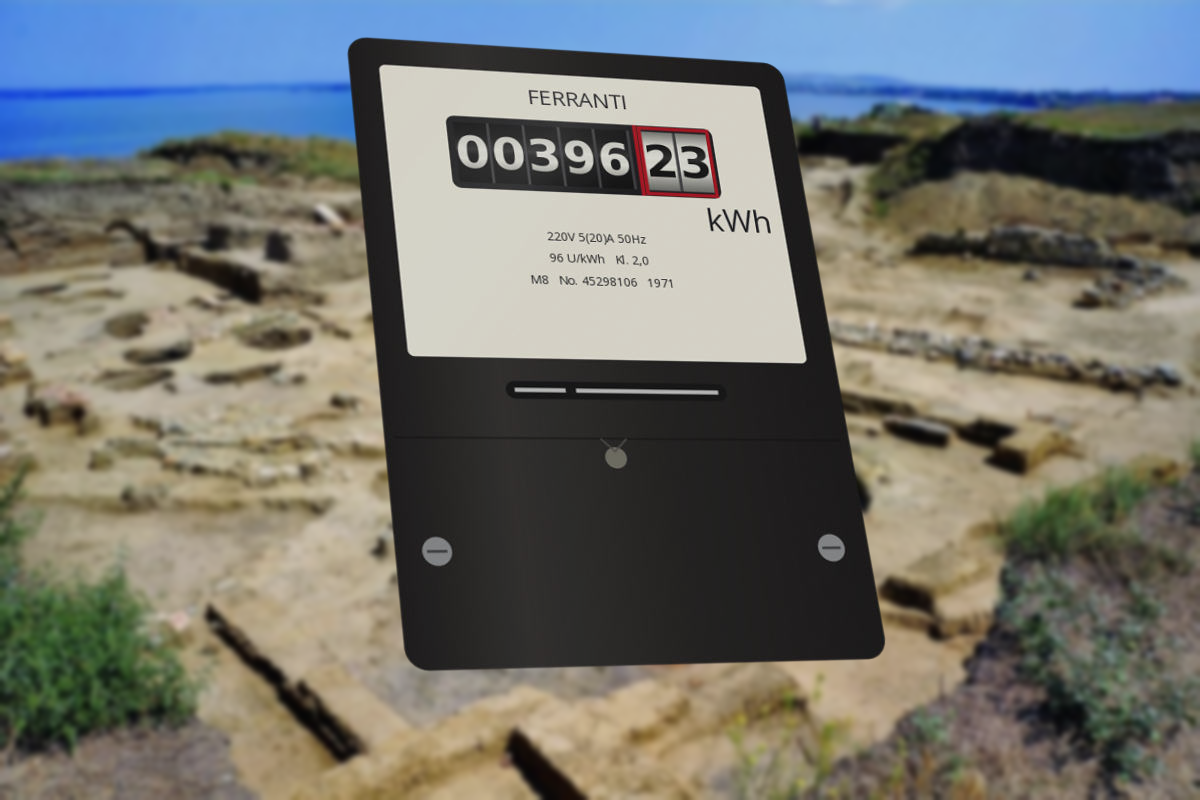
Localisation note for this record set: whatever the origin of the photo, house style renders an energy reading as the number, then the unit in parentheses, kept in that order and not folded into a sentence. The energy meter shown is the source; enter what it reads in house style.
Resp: 396.23 (kWh)
